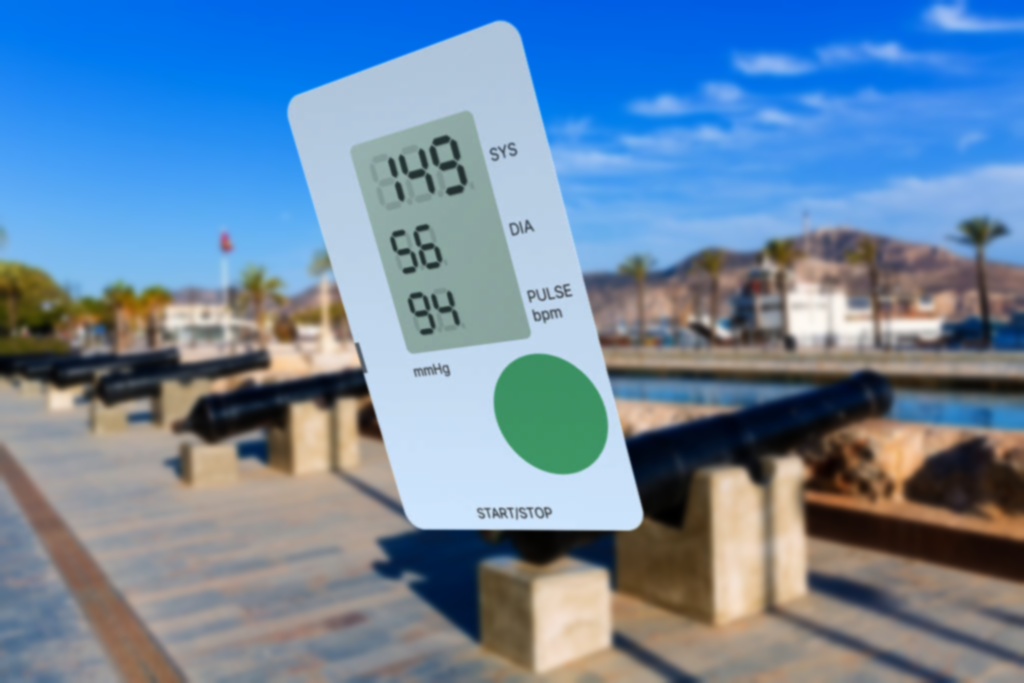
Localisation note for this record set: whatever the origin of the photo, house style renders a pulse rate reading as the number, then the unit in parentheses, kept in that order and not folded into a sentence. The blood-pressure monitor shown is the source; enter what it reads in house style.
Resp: 94 (bpm)
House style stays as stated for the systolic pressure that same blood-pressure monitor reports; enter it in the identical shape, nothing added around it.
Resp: 149 (mmHg)
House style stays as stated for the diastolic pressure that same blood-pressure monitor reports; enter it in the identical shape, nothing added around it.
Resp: 56 (mmHg)
